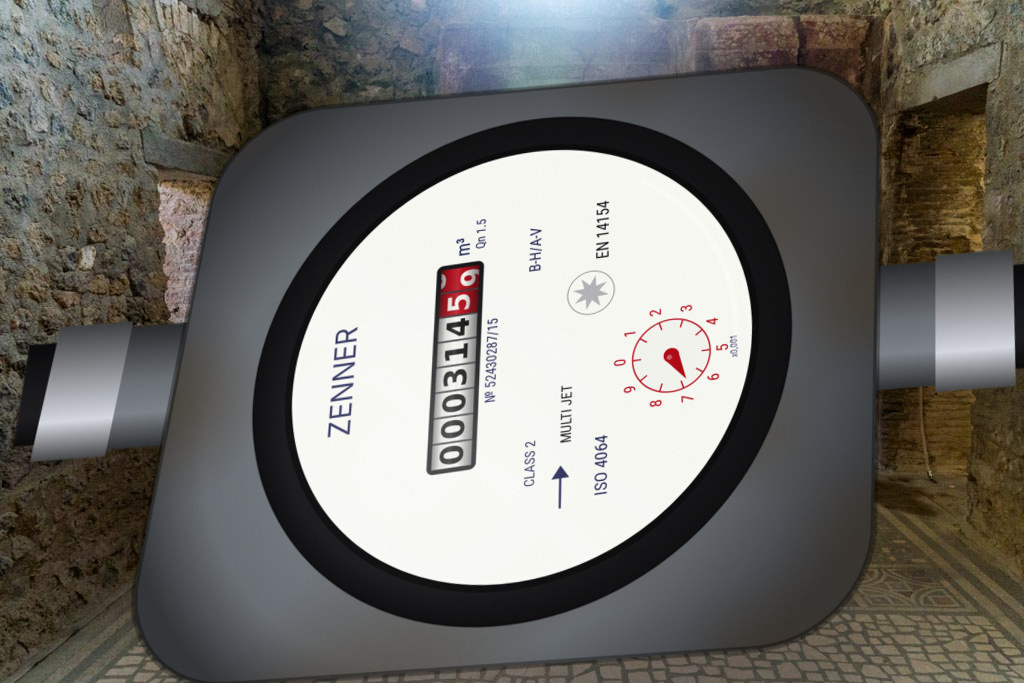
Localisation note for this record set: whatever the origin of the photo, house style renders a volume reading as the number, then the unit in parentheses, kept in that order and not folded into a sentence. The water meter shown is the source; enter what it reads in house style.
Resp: 314.586 (m³)
